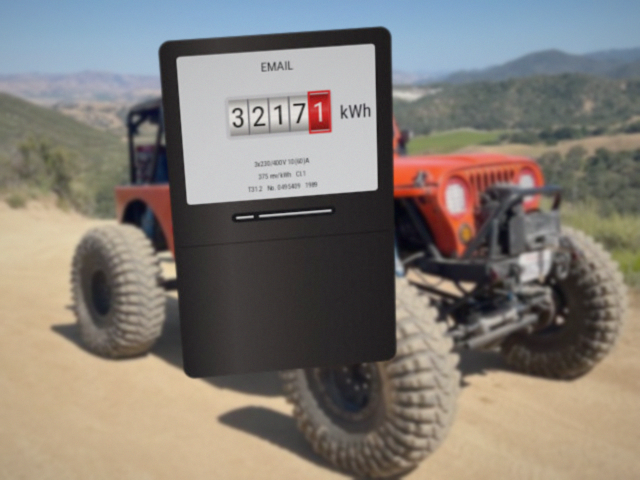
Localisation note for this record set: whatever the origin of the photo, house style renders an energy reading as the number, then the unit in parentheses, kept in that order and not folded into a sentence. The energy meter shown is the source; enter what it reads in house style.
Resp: 3217.1 (kWh)
